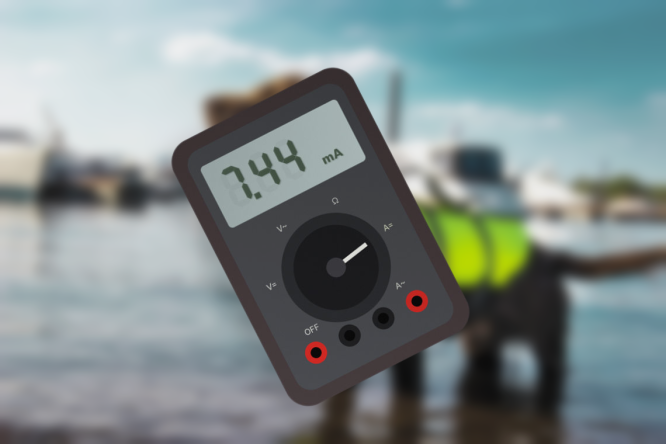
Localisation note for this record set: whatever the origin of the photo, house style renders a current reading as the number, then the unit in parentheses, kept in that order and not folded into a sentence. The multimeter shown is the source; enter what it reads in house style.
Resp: 7.44 (mA)
